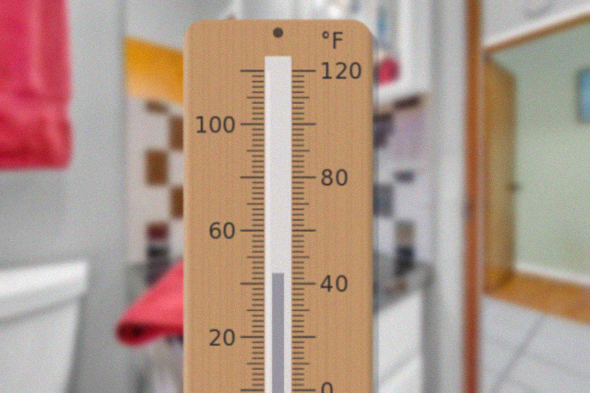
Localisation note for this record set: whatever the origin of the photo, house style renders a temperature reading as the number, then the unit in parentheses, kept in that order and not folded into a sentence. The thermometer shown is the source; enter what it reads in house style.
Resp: 44 (°F)
